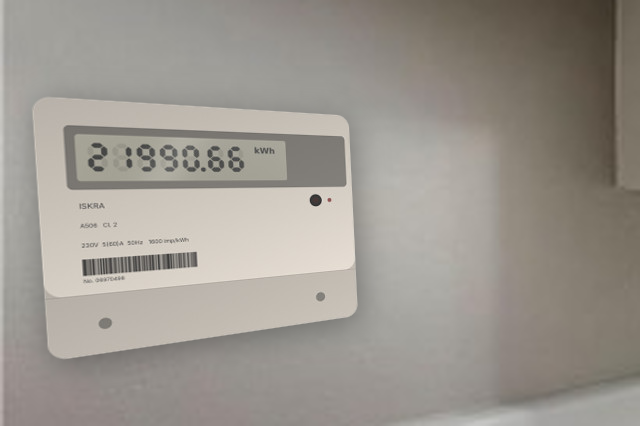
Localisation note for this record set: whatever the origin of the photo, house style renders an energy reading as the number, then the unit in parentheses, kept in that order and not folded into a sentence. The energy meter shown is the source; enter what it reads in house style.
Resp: 21990.66 (kWh)
